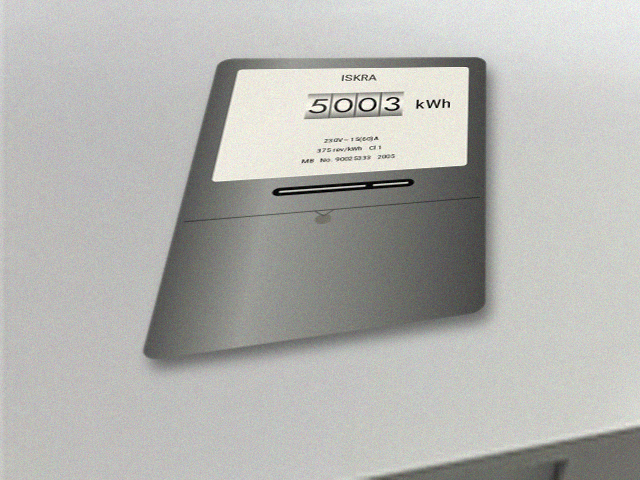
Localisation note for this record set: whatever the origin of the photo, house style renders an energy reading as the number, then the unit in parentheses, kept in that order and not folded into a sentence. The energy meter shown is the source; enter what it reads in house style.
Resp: 5003 (kWh)
